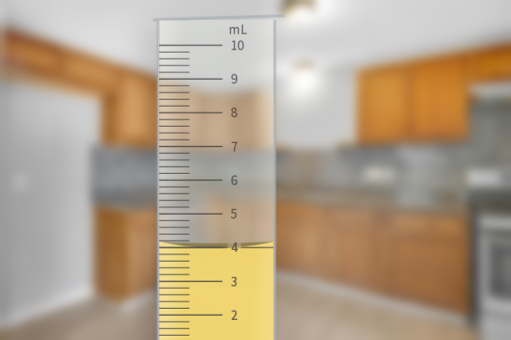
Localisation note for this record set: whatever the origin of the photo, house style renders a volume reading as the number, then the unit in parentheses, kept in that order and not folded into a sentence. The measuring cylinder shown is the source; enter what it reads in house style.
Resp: 4 (mL)
